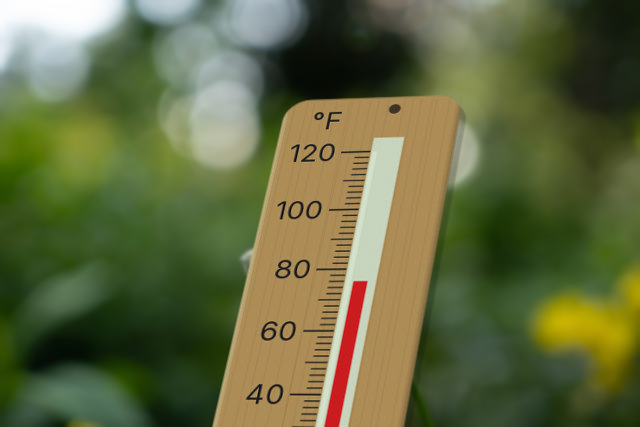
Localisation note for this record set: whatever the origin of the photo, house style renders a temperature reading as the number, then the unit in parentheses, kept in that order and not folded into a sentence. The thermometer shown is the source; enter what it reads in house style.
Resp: 76 (°F)
